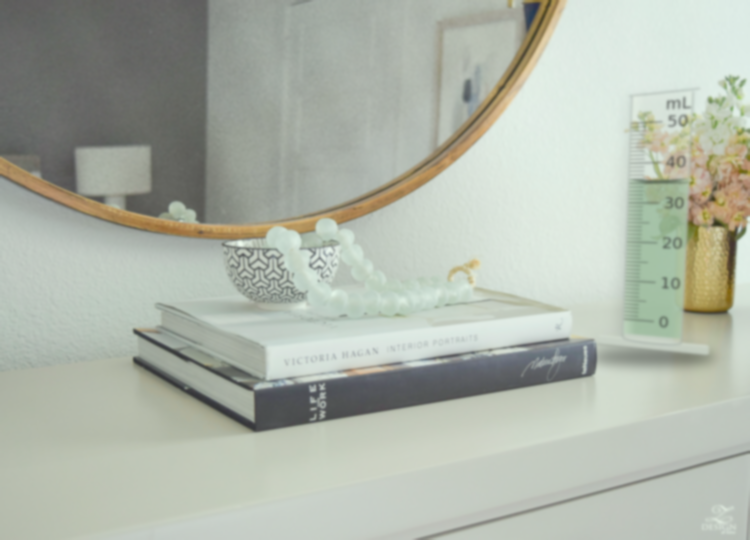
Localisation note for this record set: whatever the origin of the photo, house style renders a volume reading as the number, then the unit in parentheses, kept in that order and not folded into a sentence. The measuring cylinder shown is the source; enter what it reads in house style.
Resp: 35 (mL)
